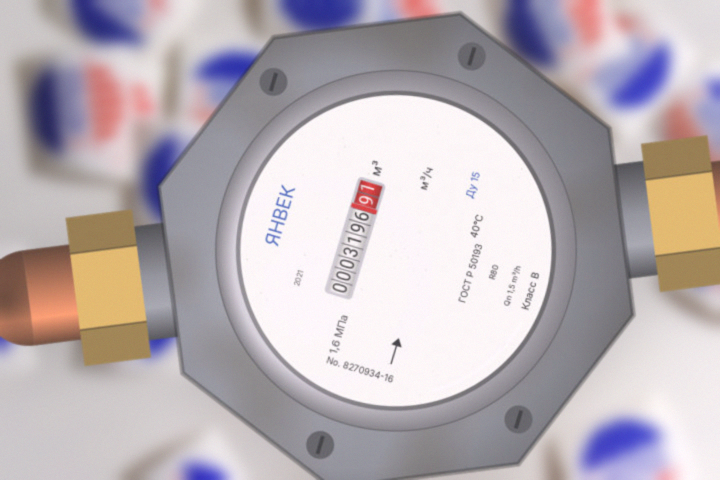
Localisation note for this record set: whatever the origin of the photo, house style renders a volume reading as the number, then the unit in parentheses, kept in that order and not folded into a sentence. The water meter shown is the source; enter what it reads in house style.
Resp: 3196.91 (m³)
